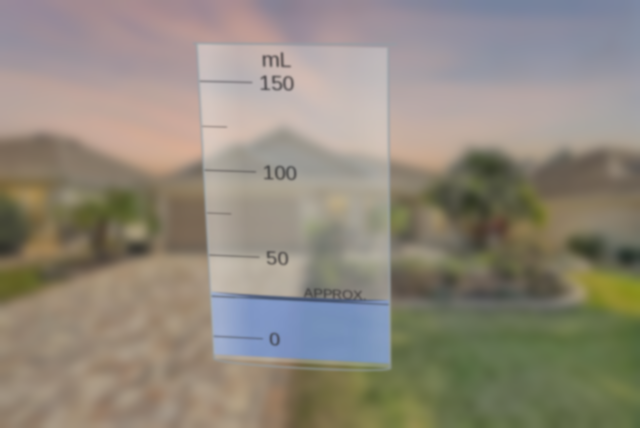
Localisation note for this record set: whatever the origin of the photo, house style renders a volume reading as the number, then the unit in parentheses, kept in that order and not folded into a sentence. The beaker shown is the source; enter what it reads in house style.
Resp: 25 (mL)
